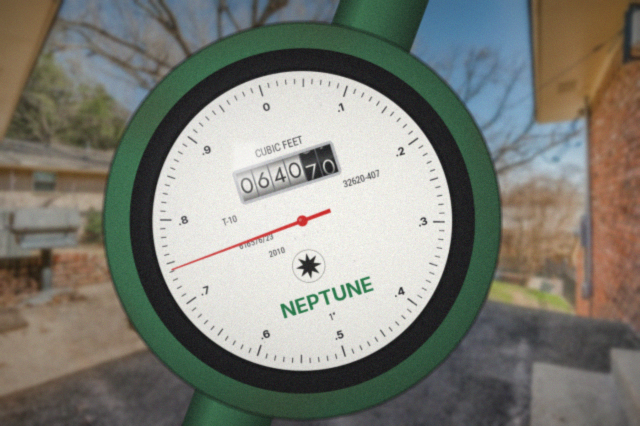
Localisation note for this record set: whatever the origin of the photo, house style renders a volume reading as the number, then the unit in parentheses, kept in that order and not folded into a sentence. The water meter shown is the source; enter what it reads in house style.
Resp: 64069.74 (ft³)
